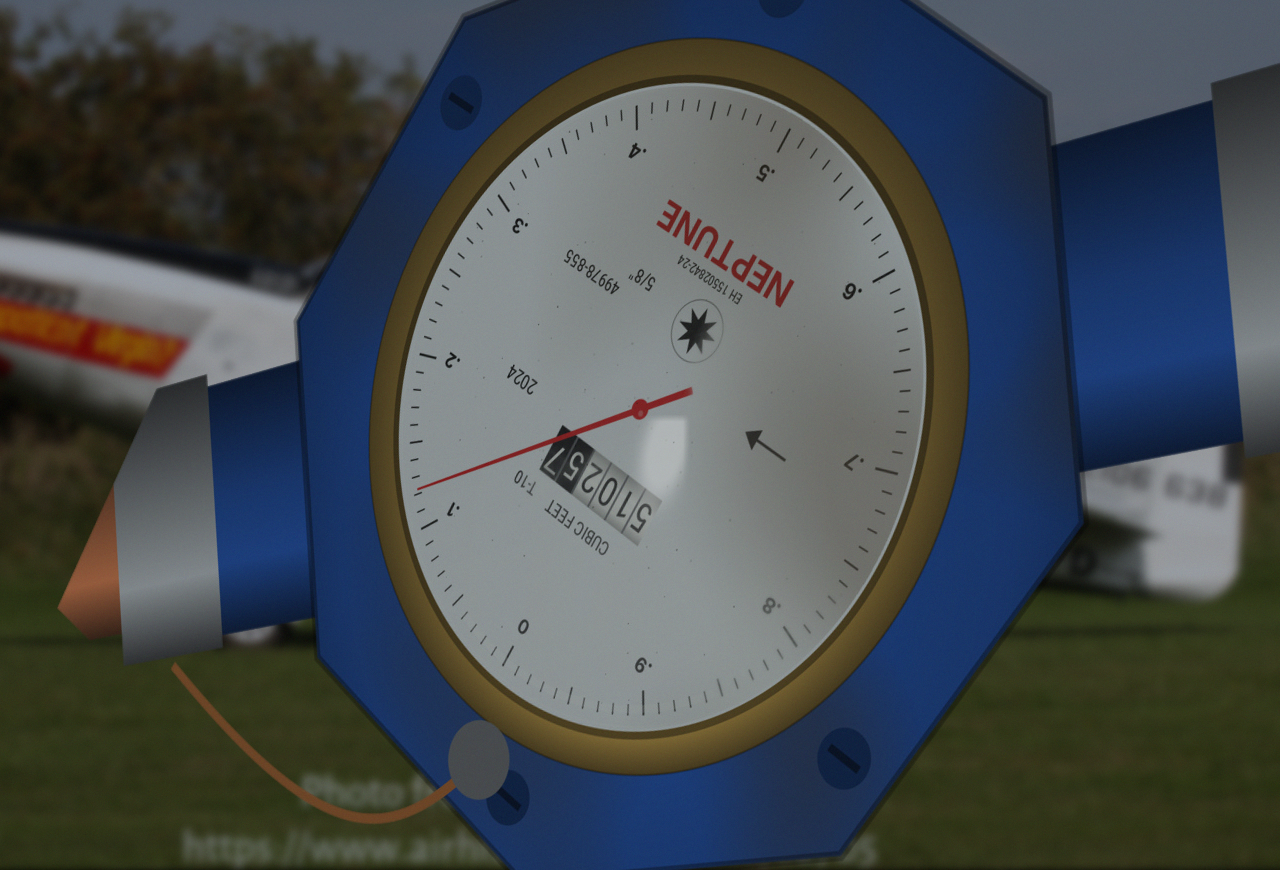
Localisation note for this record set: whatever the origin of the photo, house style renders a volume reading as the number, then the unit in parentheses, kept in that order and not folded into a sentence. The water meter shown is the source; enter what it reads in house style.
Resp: 510257.12 (ft³)
